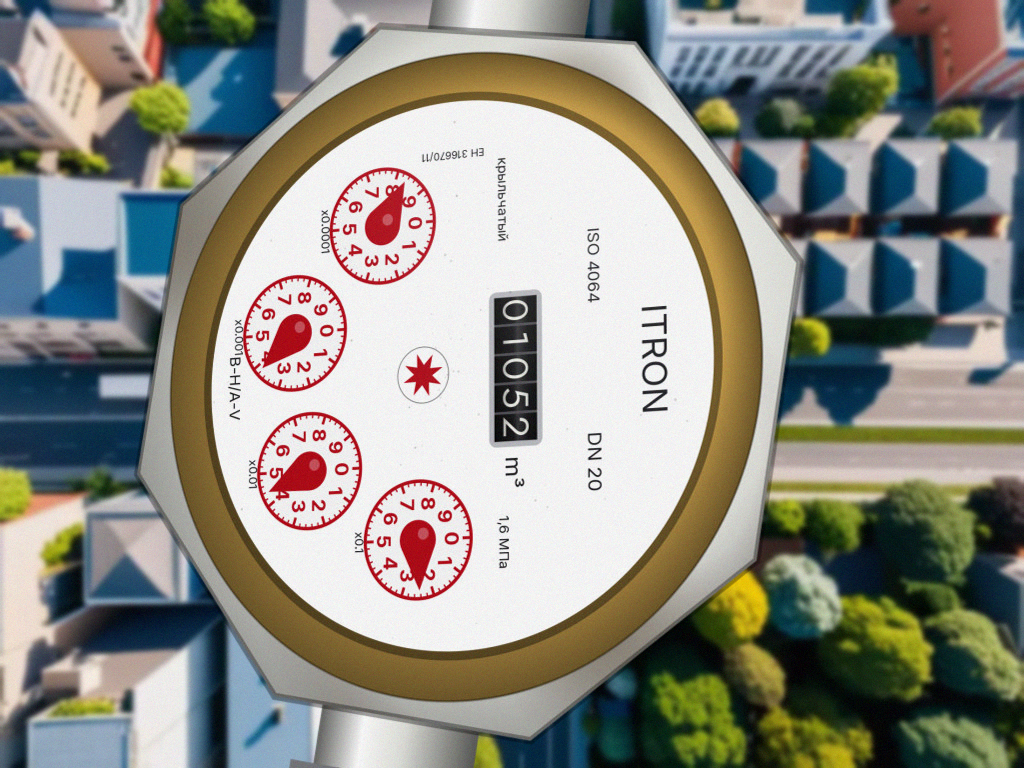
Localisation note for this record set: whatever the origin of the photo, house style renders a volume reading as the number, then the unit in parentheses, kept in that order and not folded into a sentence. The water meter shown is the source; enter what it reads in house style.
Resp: 1052.2438 (m³)
